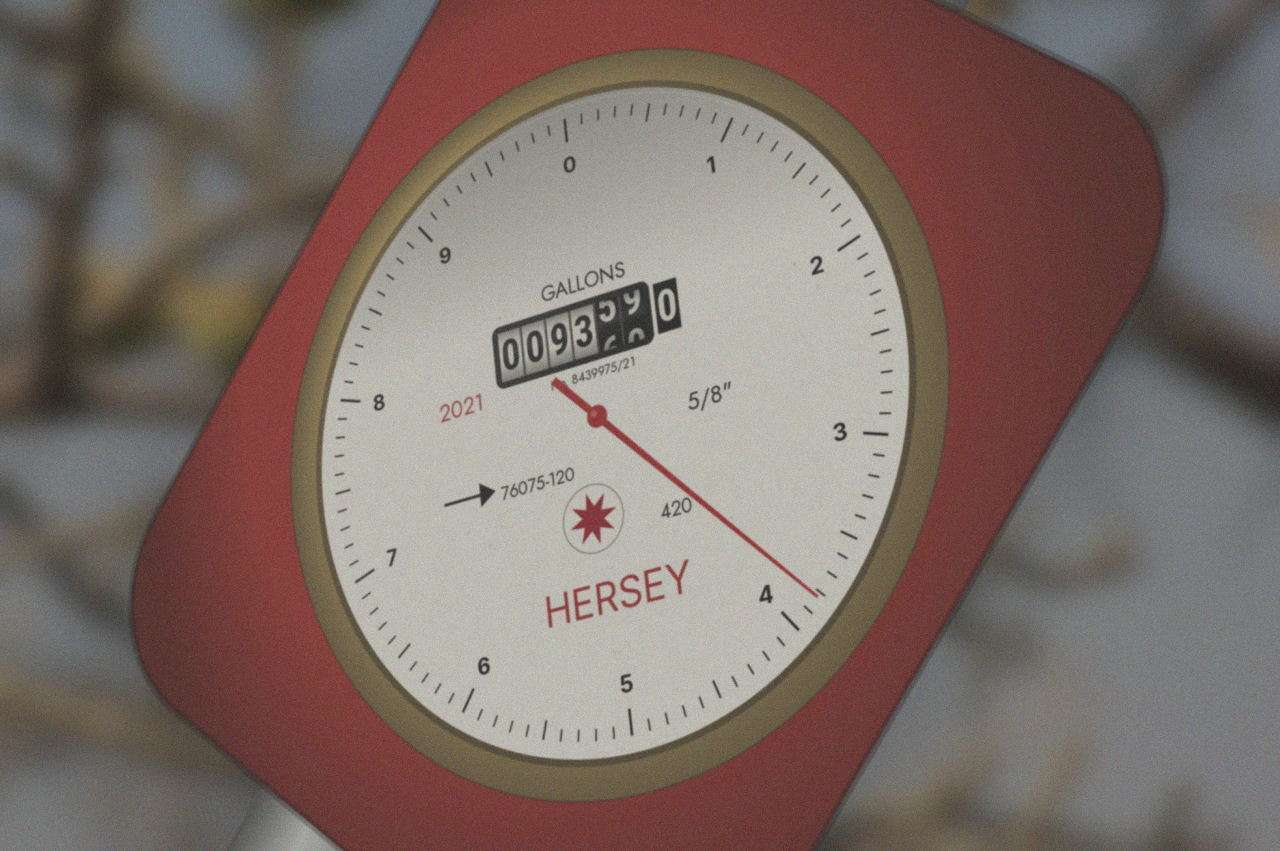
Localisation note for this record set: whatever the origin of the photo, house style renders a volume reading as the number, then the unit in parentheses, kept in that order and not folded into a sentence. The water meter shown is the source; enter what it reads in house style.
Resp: 93593.8 (gal)
